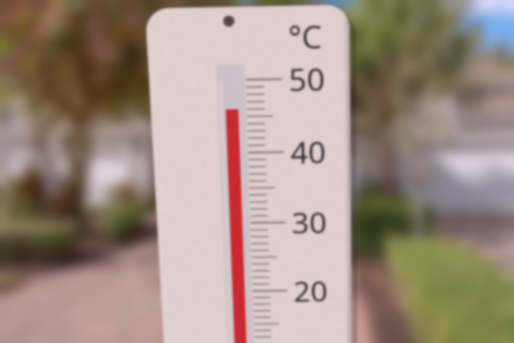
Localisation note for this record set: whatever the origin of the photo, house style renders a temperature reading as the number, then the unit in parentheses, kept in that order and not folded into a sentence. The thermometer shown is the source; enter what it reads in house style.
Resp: 46 (°C)
